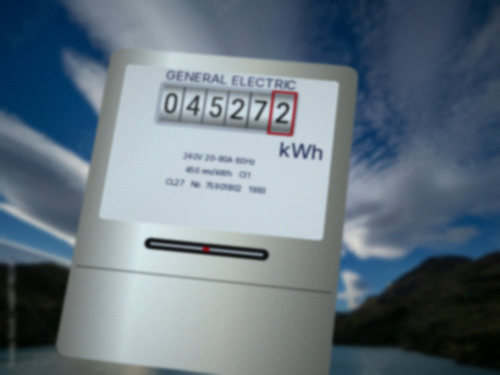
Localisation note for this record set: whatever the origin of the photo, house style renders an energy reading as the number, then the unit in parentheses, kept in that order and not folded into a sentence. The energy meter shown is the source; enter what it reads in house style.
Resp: 4527.2 (kWh)
